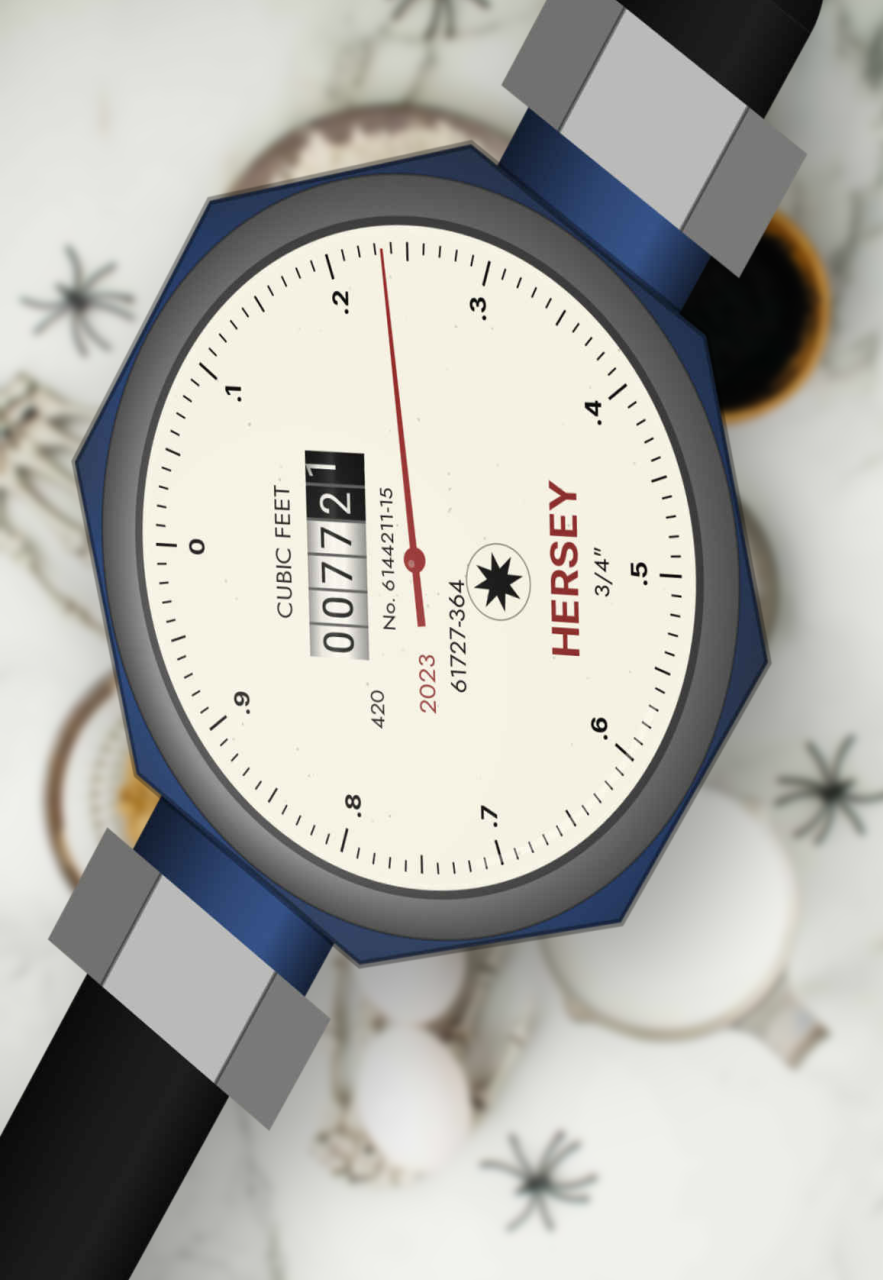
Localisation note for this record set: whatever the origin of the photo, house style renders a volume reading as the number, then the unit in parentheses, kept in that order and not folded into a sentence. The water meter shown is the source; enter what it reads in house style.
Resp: 7721.23 (ft³)
